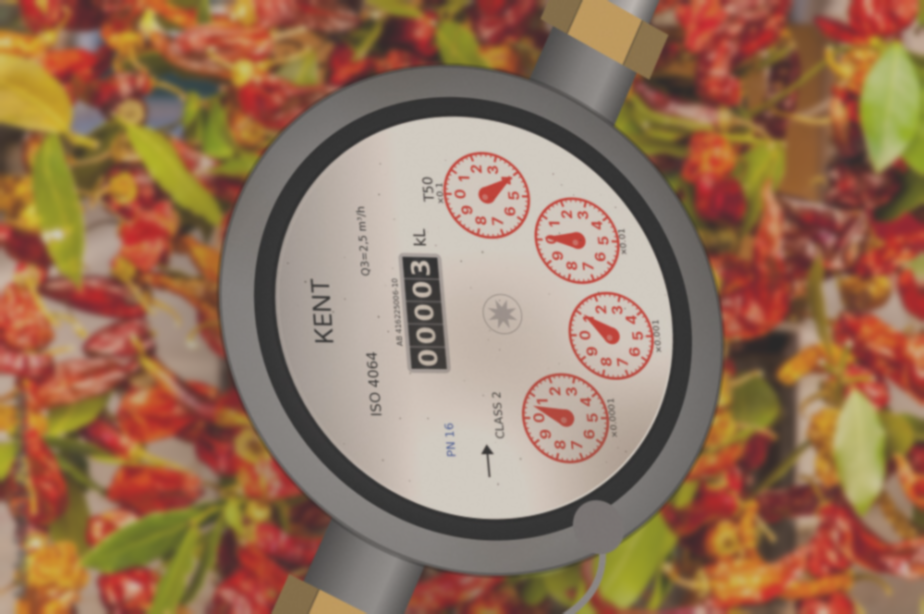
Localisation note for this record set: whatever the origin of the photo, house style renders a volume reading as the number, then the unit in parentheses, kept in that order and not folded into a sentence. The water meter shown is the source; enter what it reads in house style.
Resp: 3.4010 (kL)
